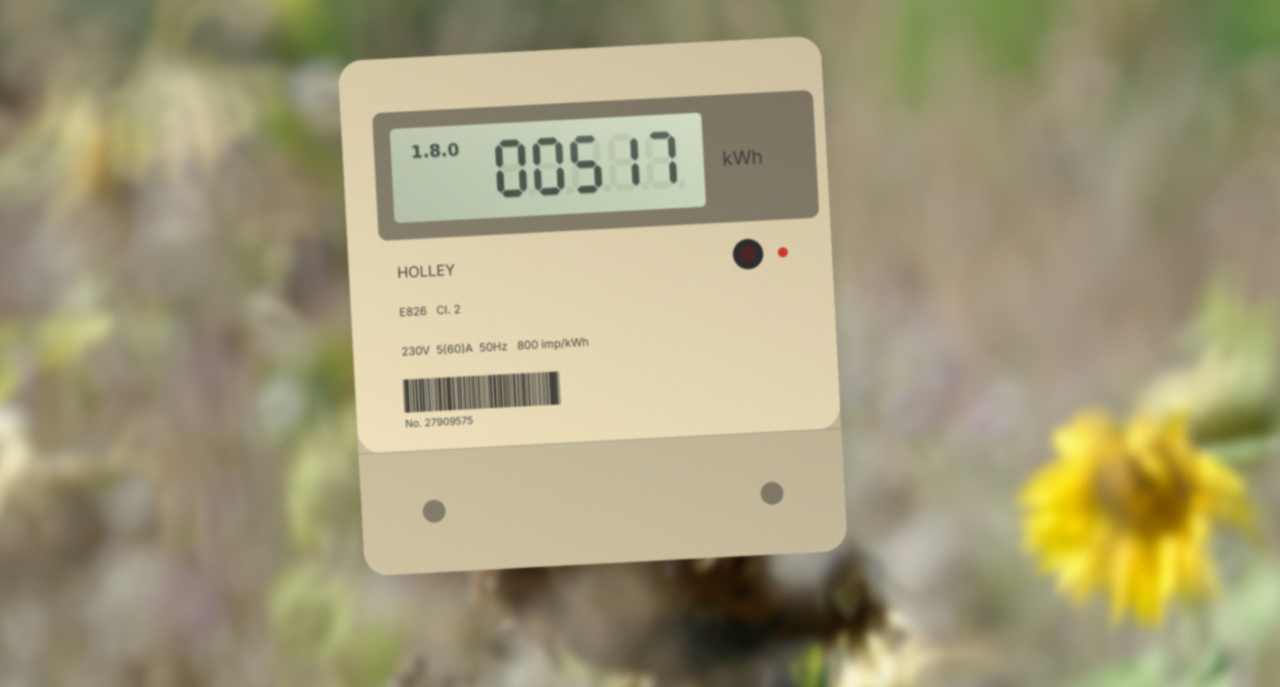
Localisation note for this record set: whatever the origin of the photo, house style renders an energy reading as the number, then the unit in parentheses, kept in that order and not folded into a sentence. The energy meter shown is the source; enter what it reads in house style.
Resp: 517 (kWh)
